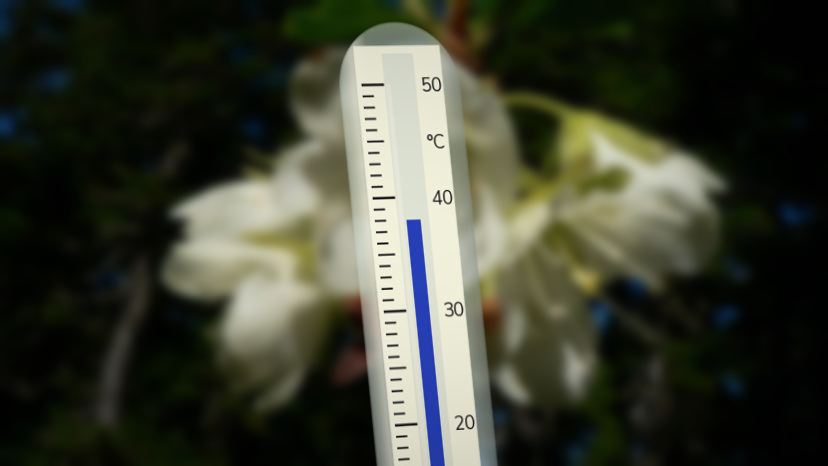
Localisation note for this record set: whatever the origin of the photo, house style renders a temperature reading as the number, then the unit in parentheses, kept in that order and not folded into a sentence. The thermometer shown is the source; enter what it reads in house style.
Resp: 38 (°C)
